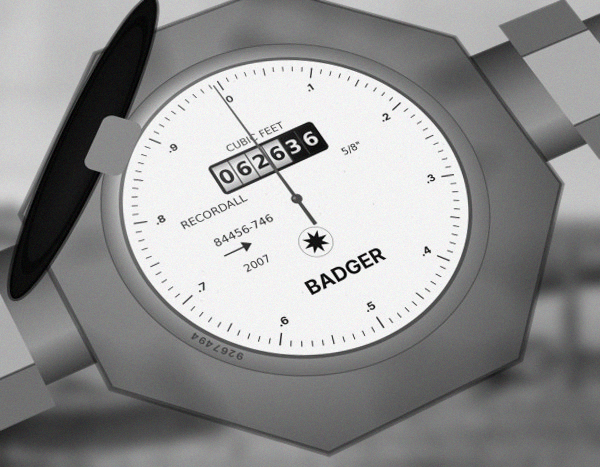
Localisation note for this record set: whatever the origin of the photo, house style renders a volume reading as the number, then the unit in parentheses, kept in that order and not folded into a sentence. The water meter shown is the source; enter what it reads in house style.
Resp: 62635.99 (ft³)
